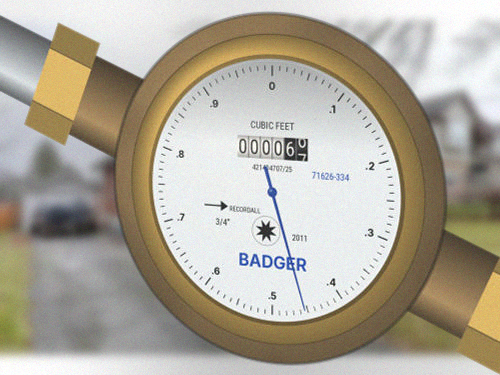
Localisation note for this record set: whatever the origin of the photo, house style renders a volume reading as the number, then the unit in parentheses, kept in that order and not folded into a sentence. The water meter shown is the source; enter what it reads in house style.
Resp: 66.45 (ft³)
